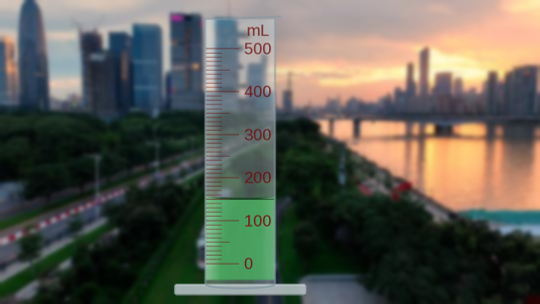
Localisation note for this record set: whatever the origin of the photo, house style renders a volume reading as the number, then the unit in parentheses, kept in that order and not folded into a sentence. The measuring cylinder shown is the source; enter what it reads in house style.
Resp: 150 (mL)
